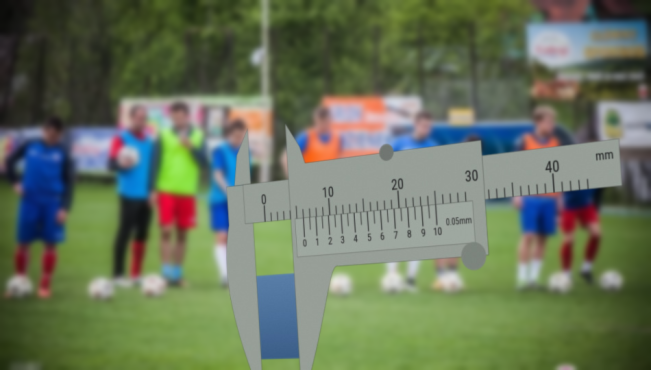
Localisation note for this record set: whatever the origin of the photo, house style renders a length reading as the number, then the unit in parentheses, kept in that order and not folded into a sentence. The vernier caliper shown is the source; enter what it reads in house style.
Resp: 6.0 (mm)
